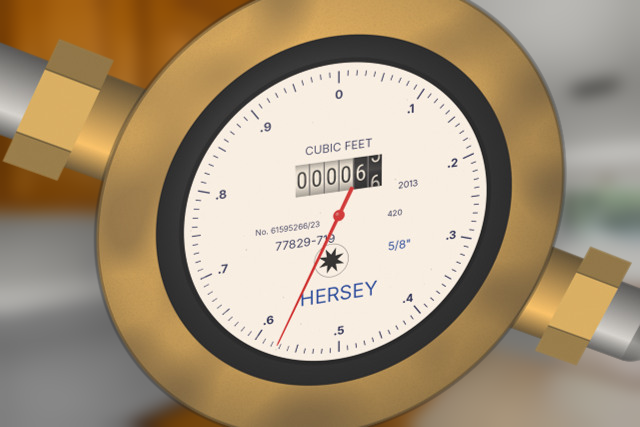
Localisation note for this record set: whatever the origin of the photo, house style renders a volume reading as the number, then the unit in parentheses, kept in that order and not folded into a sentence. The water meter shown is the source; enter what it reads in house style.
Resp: 65.57 (ft³)
